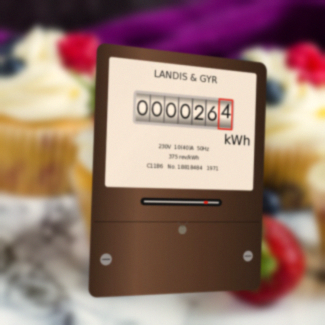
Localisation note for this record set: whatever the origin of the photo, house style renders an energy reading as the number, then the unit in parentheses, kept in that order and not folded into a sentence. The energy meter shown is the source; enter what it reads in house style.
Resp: 26.4 (kWh)
